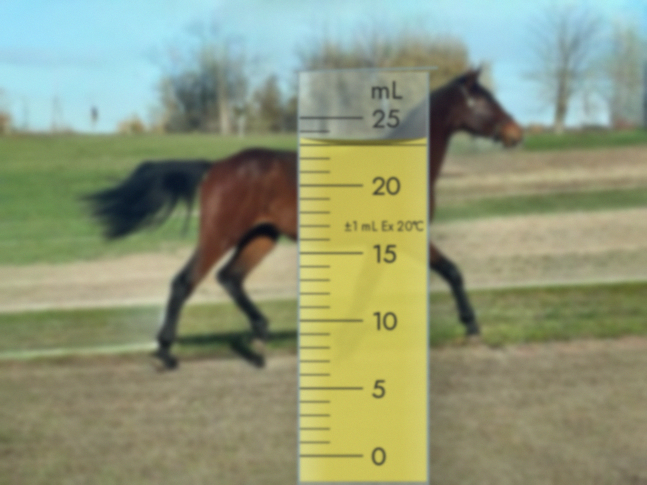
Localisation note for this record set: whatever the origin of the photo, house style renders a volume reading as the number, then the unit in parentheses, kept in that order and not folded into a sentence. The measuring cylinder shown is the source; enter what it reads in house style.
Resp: 23 (mL)
